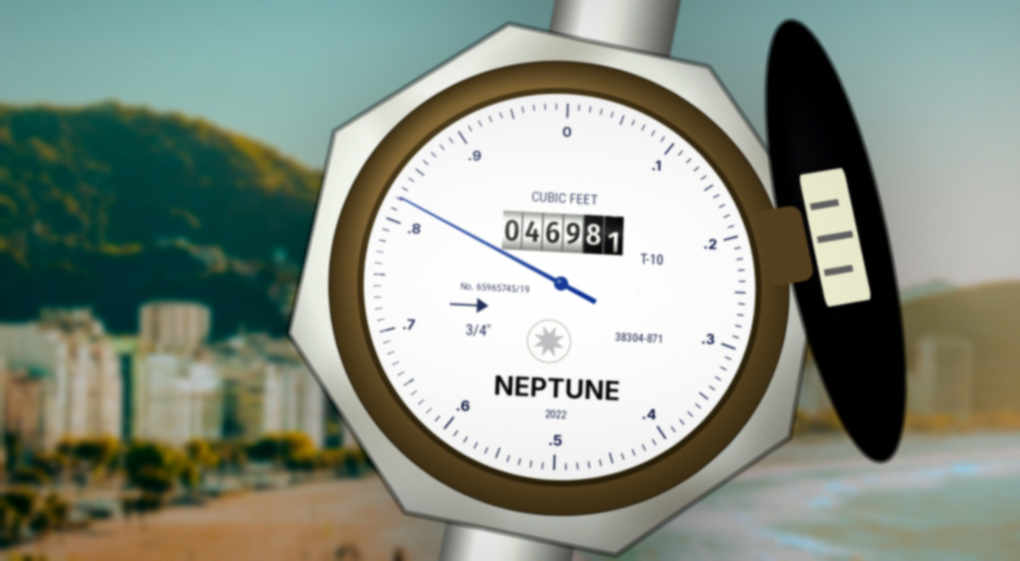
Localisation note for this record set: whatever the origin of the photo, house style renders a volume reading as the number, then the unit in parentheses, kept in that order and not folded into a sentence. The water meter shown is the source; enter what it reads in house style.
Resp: 46980.82 (ft³)
